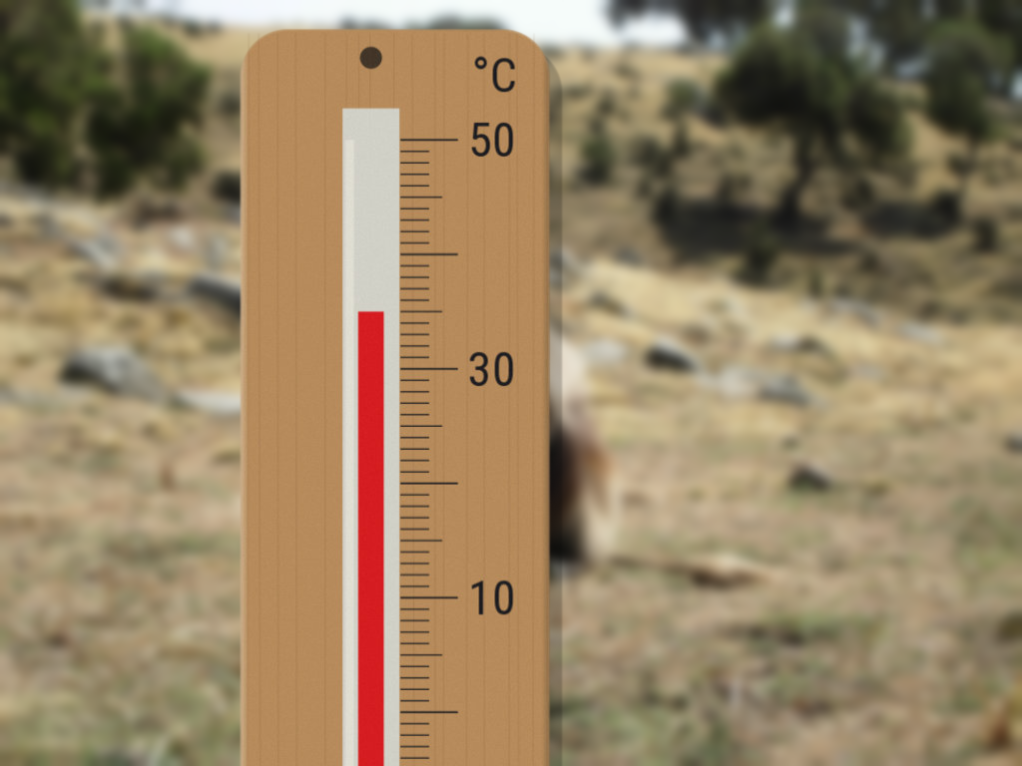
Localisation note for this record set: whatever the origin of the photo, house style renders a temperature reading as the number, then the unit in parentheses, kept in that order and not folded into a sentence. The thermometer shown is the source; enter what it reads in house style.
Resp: 35 (°C)
